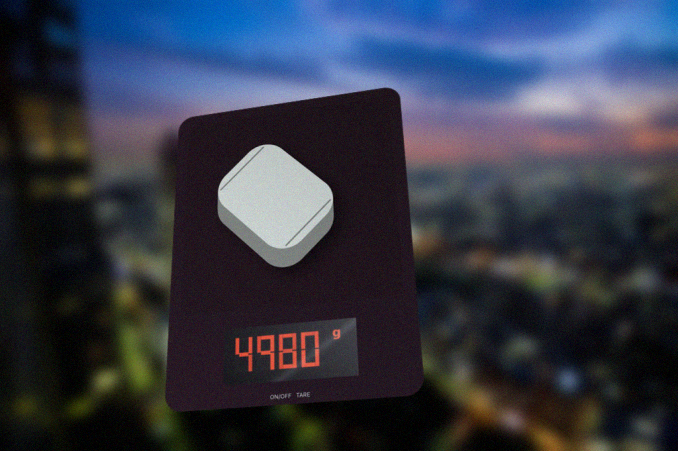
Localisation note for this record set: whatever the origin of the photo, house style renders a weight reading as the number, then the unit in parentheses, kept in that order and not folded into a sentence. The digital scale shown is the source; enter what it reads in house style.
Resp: 4980 (g)
